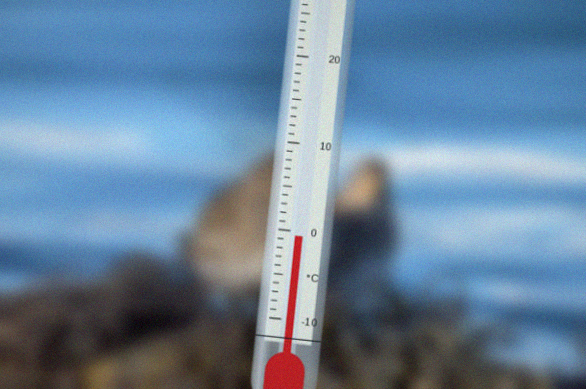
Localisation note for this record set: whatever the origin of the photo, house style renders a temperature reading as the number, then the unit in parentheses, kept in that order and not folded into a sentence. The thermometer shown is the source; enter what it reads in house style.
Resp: -0.5 (°C)
